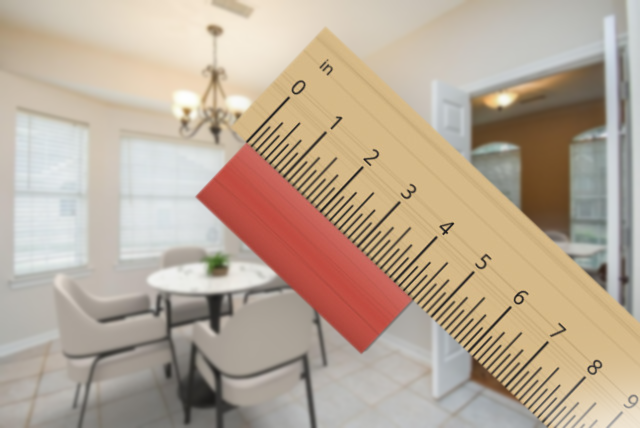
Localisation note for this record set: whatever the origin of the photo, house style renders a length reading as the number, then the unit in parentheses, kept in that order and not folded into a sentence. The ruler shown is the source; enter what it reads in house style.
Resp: 4.5 (in)
